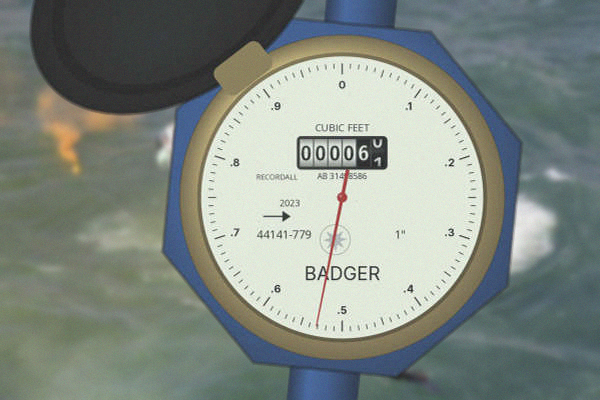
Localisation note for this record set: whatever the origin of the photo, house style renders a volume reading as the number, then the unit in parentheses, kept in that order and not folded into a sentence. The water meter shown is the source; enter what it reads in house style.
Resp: 60.53 (ft³)
